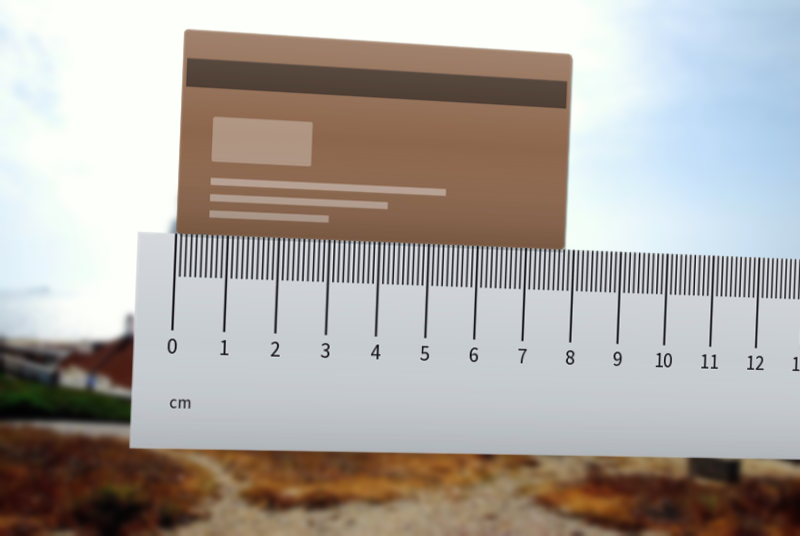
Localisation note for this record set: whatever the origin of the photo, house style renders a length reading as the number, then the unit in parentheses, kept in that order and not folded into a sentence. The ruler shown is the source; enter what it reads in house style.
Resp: 7.8 (cm)
